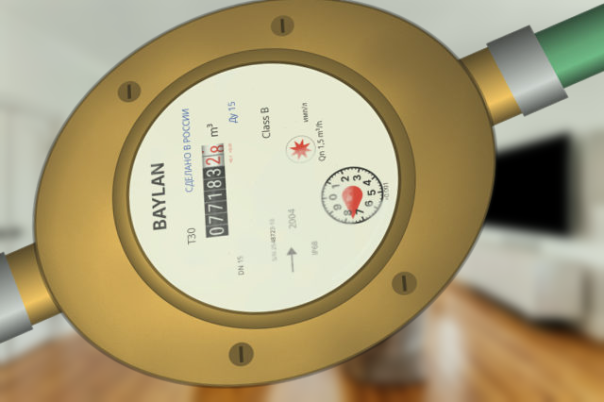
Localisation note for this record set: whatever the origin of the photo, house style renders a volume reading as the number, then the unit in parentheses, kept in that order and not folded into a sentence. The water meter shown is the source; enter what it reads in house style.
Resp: 77183.277 (m³)
